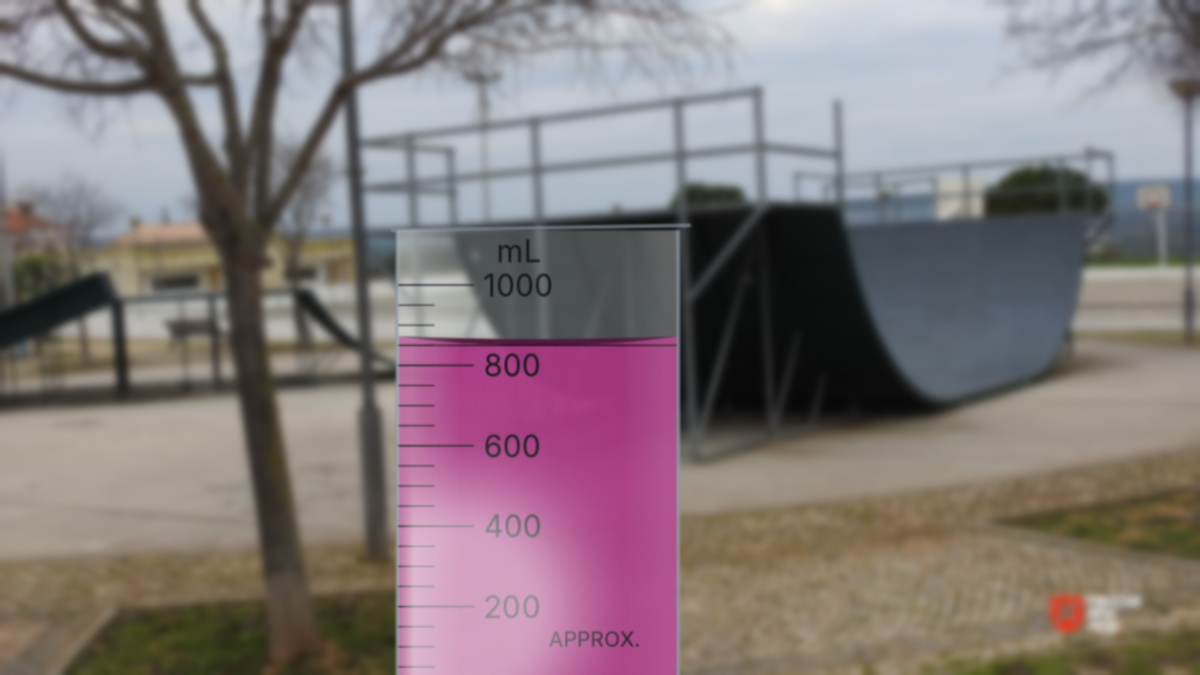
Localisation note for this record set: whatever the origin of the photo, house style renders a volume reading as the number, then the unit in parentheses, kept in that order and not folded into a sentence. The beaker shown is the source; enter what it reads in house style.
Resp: 850 (mL)
